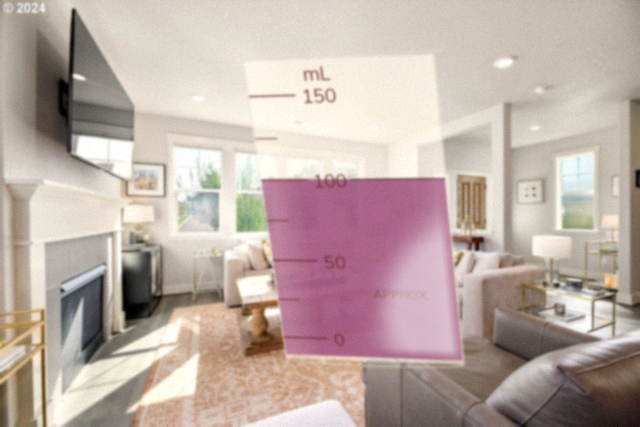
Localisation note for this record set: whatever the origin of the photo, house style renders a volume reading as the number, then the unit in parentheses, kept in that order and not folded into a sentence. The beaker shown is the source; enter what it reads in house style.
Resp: 100 (mL)
